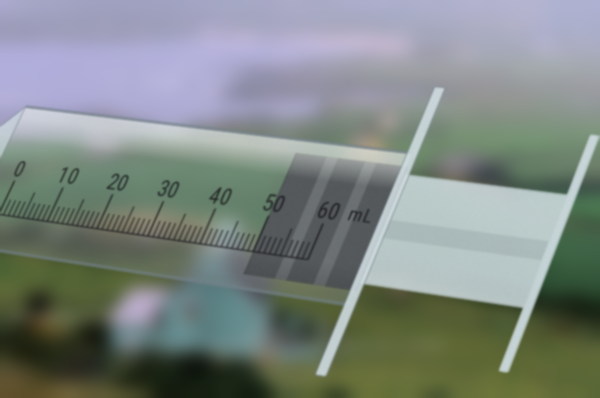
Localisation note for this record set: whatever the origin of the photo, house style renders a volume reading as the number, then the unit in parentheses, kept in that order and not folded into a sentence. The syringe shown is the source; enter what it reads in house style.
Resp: 50 (mL)
